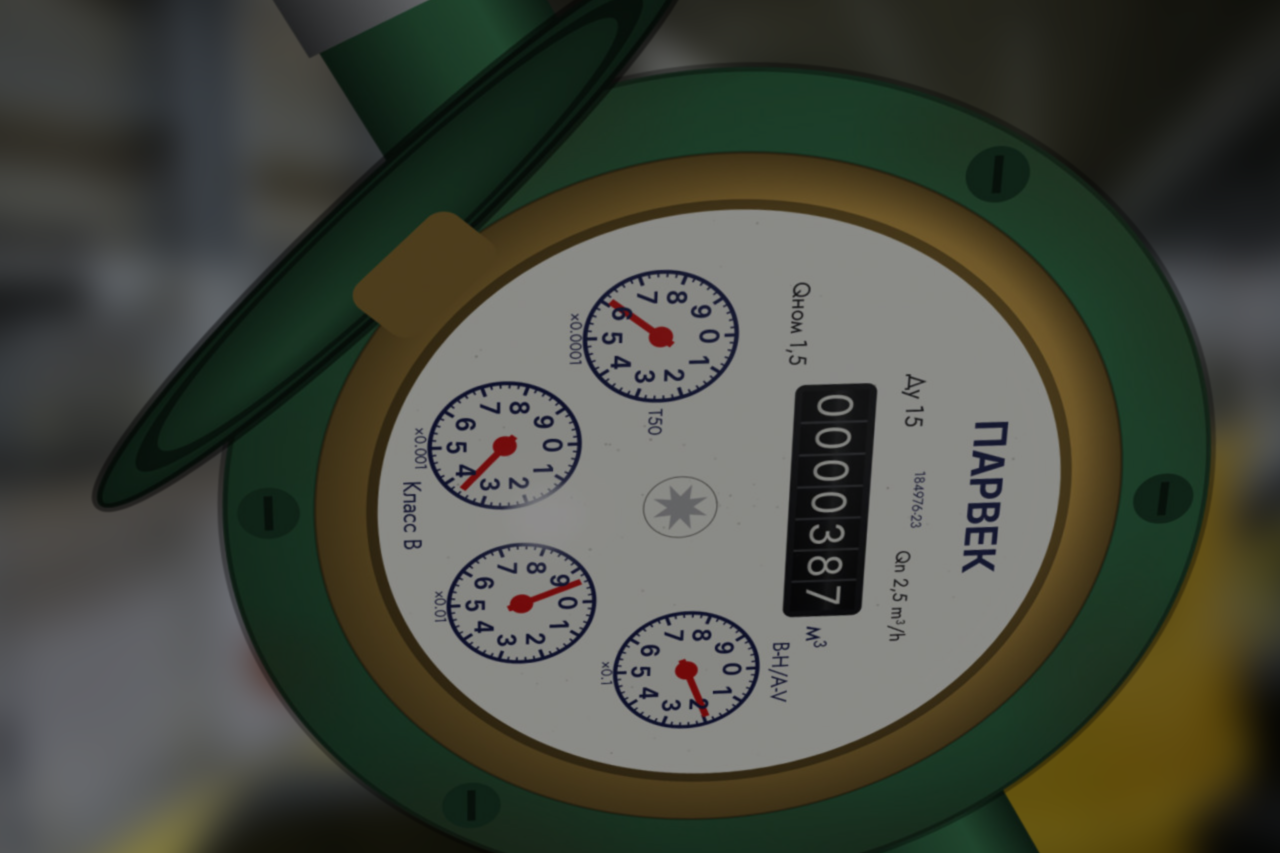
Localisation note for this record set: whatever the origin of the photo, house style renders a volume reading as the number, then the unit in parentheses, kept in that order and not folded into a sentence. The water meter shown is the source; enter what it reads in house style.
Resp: 387.1936 (m³)
